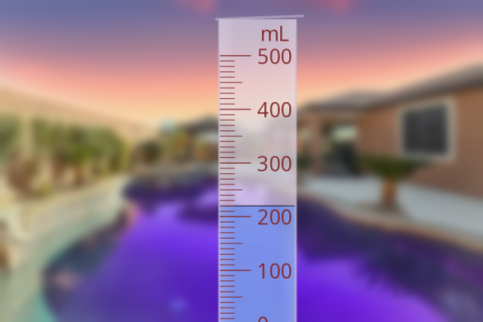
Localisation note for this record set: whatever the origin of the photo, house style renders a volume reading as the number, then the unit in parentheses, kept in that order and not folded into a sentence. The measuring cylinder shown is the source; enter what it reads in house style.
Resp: 220 (mL)
